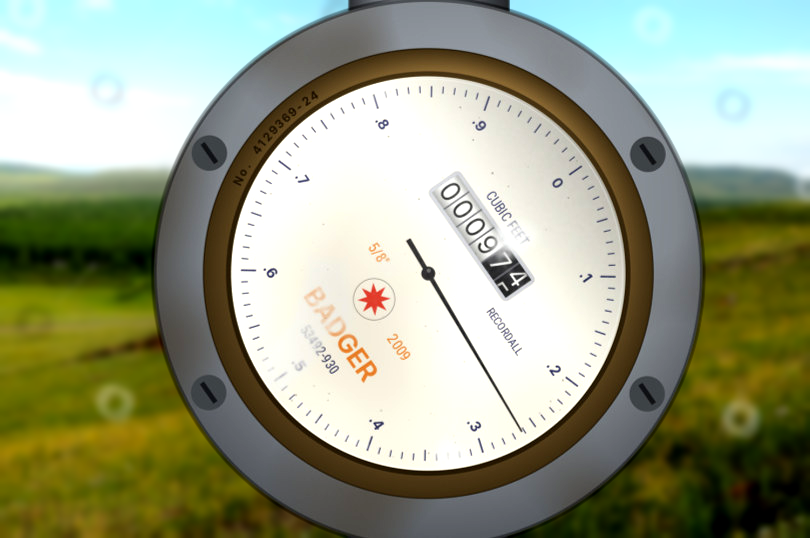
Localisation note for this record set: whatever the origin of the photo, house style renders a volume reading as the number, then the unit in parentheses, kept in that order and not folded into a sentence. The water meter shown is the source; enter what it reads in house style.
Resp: 974.26 (ft³)
